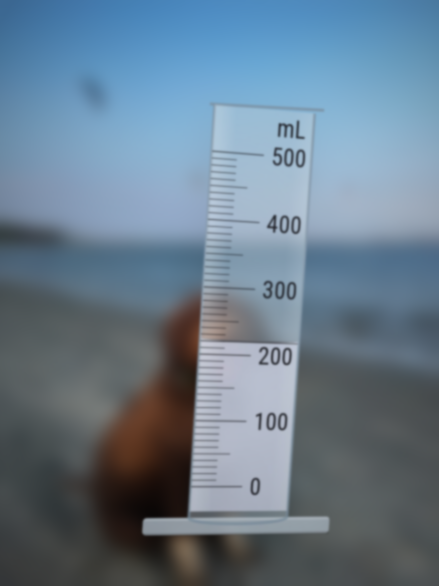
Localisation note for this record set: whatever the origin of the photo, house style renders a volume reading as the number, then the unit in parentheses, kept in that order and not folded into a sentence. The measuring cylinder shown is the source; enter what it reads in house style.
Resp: 220 (mL)
